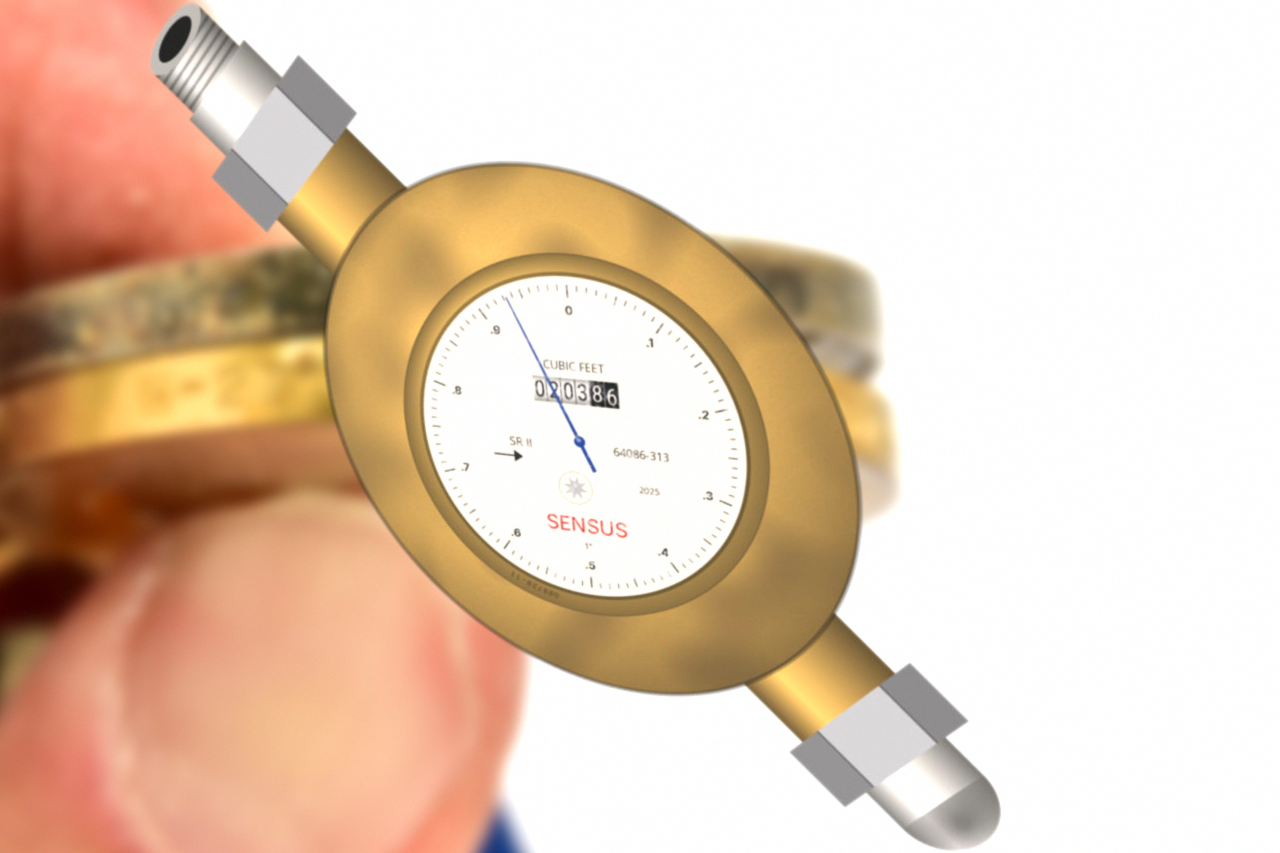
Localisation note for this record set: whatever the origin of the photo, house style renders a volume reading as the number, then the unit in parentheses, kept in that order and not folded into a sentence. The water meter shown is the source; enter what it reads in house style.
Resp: 20385.93 (ft³)
